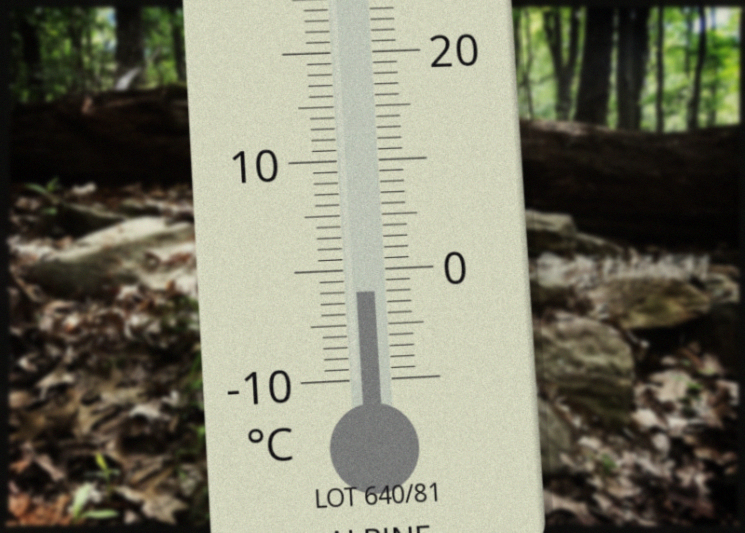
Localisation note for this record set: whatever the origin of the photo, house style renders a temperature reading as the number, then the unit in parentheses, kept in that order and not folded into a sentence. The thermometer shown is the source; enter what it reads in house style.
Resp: -2 (°C)
